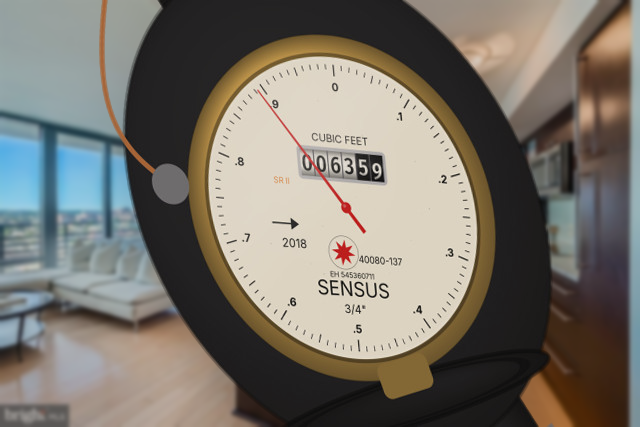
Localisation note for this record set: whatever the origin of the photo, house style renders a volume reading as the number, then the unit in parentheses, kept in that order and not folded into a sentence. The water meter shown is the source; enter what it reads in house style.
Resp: 6358.89 (ft³)
